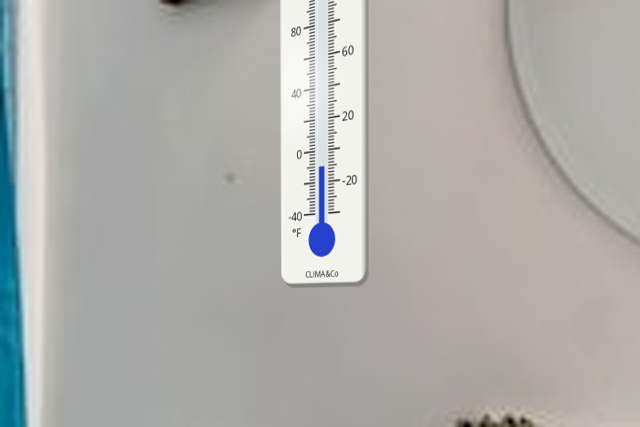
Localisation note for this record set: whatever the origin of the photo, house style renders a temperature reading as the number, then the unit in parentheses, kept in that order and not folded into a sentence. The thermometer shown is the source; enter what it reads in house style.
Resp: -10 (°F)
